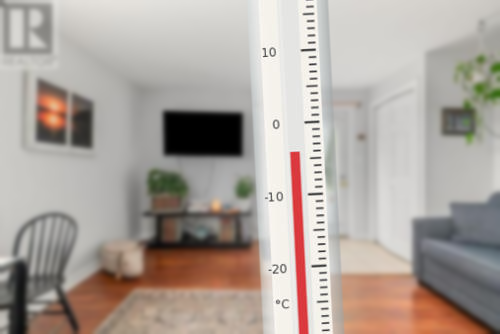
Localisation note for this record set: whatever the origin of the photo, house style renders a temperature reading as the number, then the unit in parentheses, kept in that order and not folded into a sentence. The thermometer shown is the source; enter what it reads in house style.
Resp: -4 (°C)
